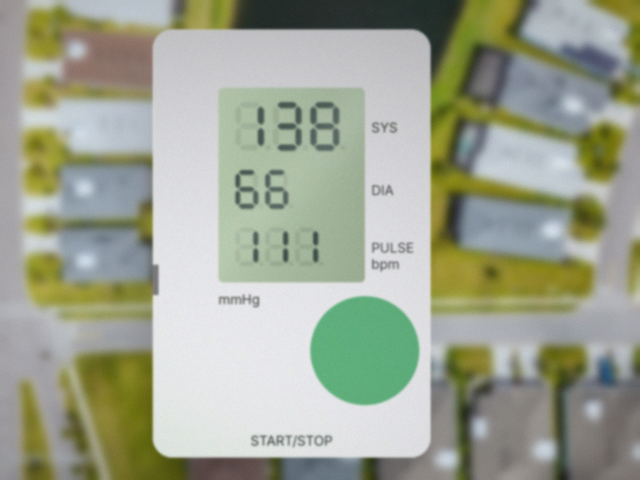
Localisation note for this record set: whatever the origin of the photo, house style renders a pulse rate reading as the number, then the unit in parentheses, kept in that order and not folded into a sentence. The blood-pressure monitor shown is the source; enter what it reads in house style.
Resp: 111 (bpm)
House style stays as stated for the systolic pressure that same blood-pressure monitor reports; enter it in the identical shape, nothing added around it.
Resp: 138 (mmHg)
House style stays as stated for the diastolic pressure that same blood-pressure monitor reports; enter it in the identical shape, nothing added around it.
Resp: 66 (mmHg)
